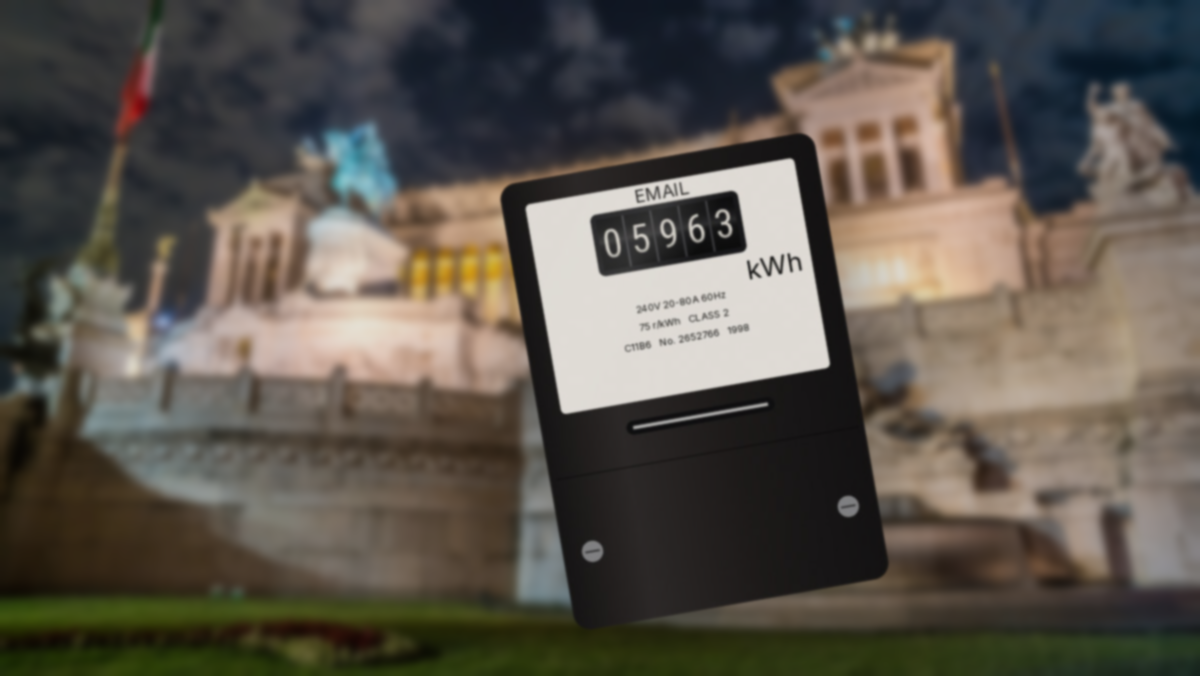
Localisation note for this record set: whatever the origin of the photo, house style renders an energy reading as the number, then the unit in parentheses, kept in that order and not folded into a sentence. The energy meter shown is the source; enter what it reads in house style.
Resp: 5963 (kWh)
